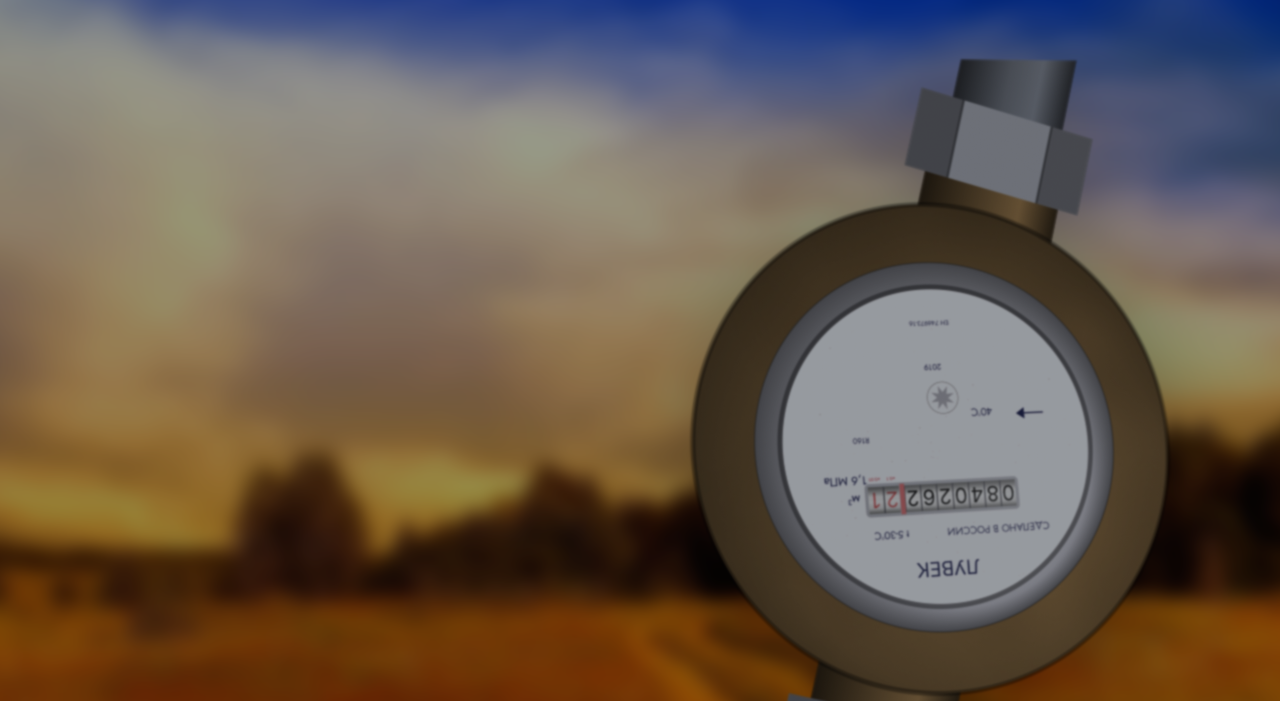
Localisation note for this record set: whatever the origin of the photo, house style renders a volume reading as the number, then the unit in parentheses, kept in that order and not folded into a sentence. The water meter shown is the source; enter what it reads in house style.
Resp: 840262.21 (m³)
